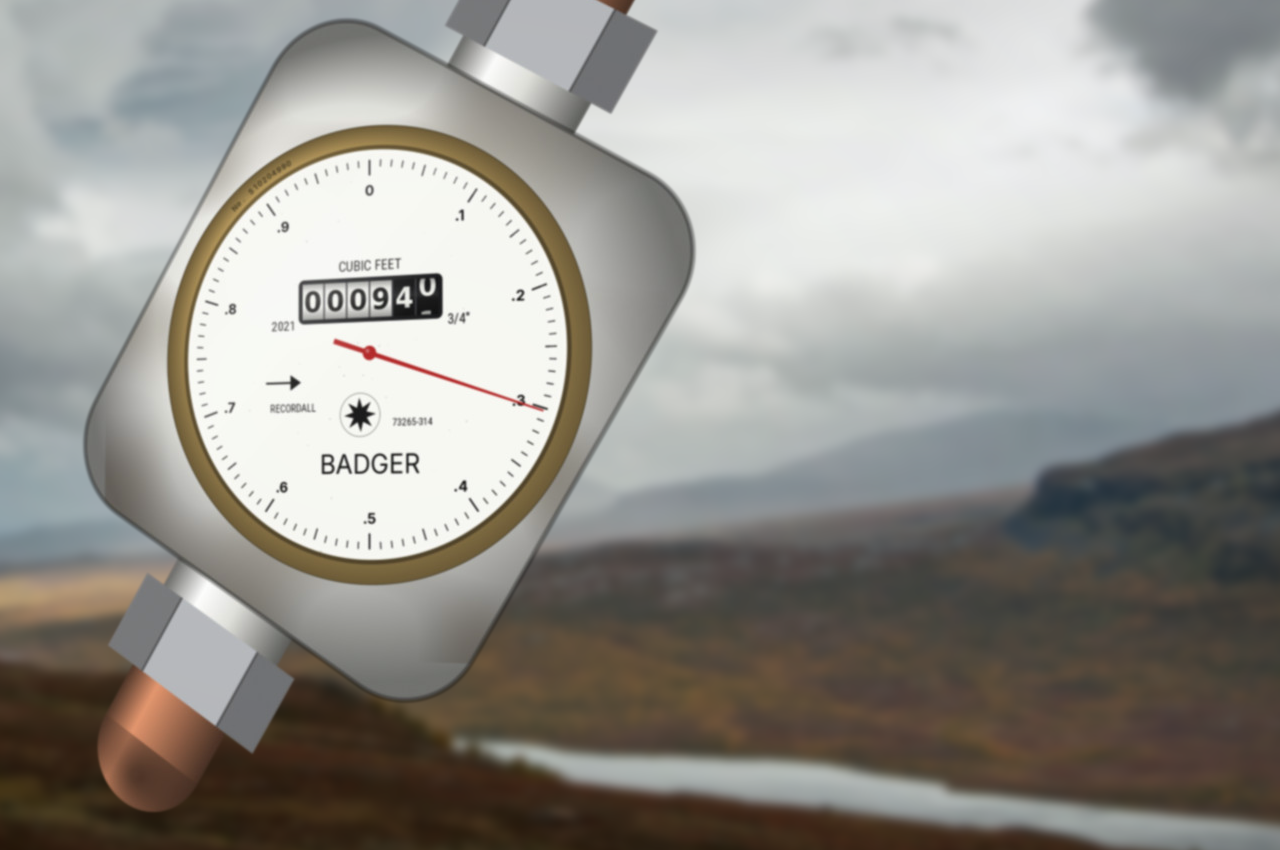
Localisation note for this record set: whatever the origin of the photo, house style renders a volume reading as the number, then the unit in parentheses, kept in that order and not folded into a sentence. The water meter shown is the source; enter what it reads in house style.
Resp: 940.30 (ft³)
